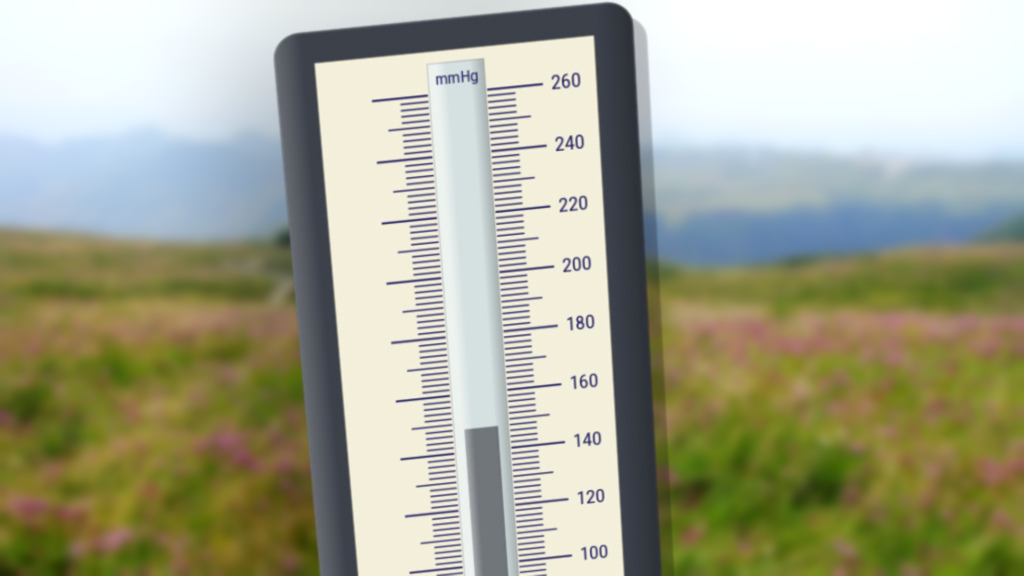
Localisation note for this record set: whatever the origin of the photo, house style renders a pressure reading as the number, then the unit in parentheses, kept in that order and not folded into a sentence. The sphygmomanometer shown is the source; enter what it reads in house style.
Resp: 148 (mmHg)
